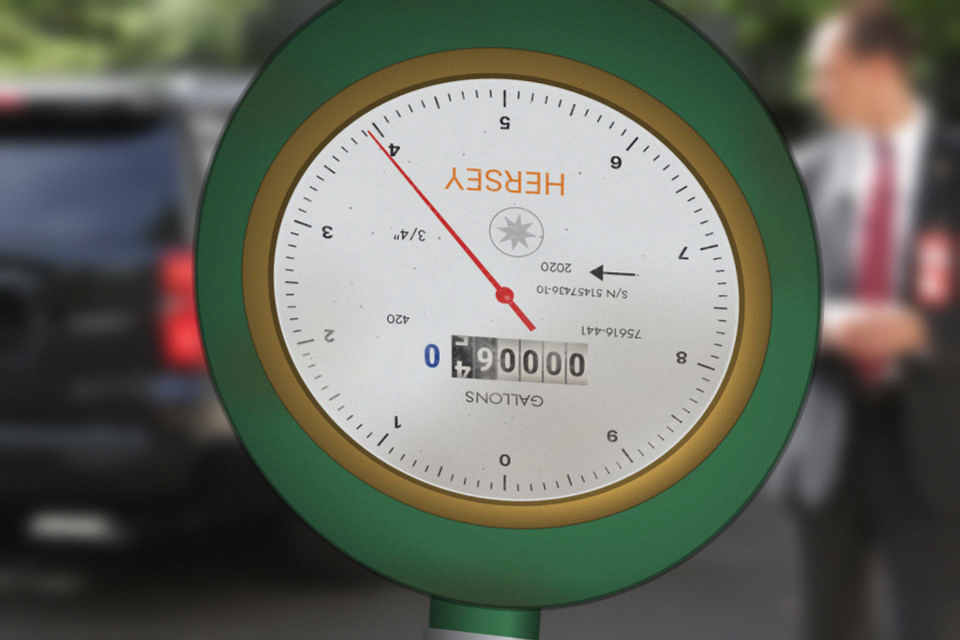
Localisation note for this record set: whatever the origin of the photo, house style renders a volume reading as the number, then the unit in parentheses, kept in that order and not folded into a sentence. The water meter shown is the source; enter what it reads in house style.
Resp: 643.9 (gal)
